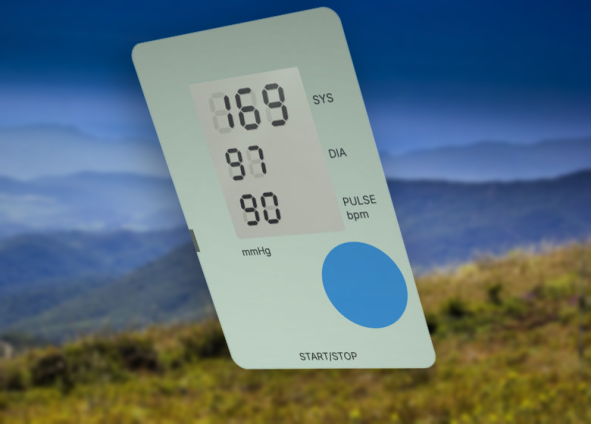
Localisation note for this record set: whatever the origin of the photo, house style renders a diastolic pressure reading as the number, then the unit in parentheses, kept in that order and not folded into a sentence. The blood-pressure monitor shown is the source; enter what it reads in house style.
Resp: 97 (mmHg)
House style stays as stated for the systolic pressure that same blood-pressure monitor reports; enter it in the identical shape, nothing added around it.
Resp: 169 (mmHg)
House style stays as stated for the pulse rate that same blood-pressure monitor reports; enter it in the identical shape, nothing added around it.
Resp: 90 (bpm)
